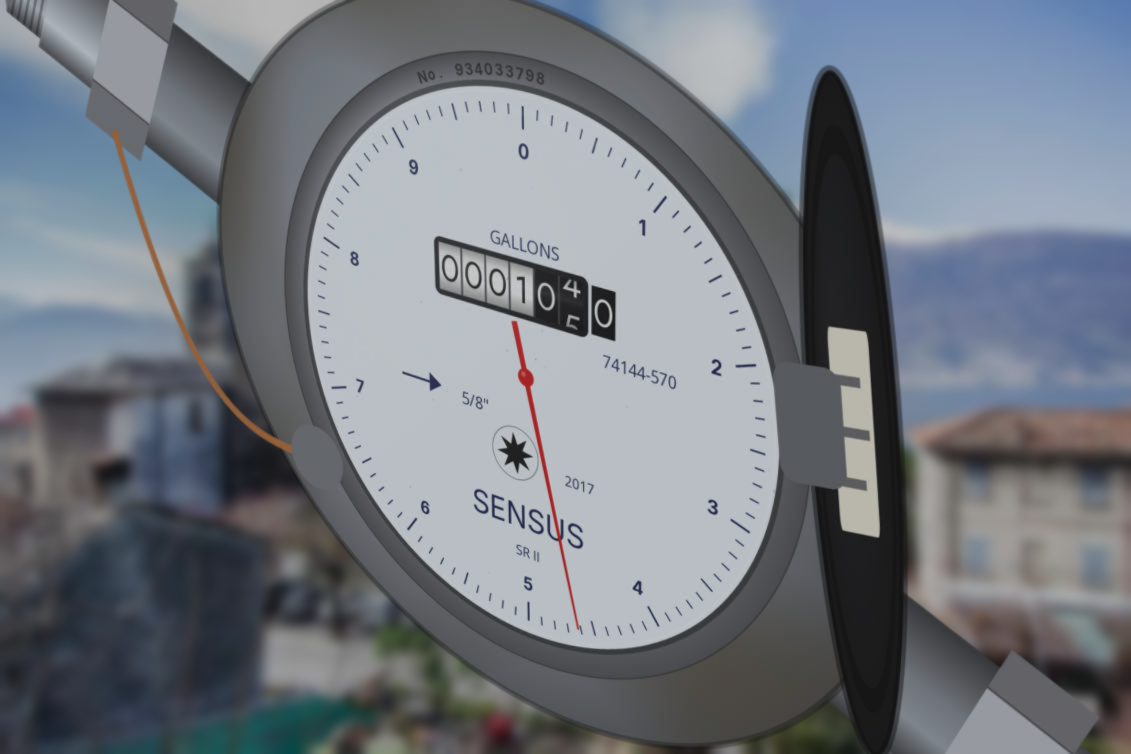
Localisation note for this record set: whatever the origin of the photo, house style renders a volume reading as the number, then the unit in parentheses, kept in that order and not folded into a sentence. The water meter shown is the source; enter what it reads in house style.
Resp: 1044.6 (gal)
